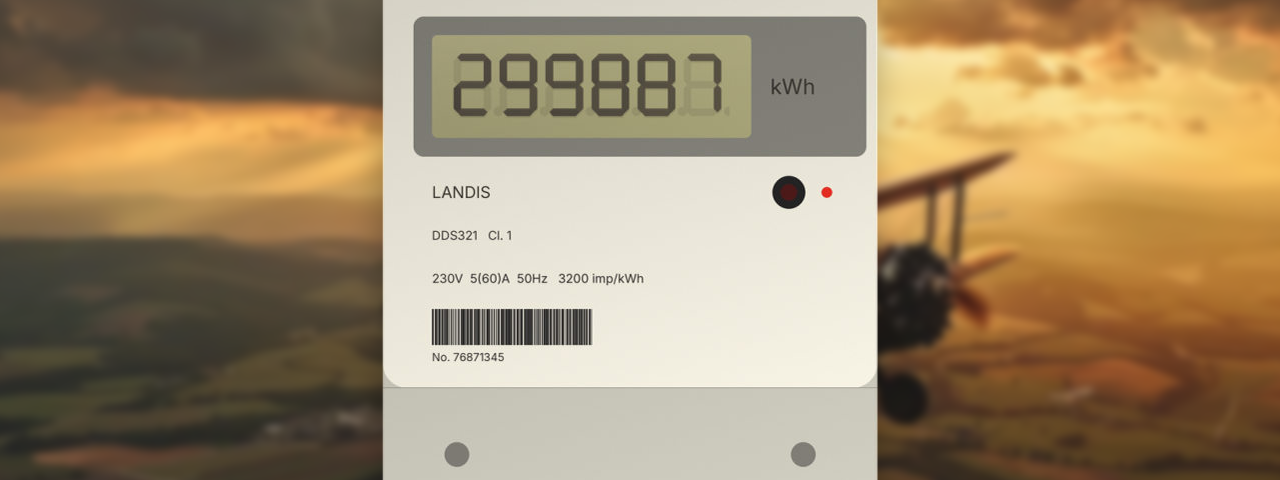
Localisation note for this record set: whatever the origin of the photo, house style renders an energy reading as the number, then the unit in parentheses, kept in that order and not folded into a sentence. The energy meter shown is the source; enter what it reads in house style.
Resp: 299887 (kWh)
